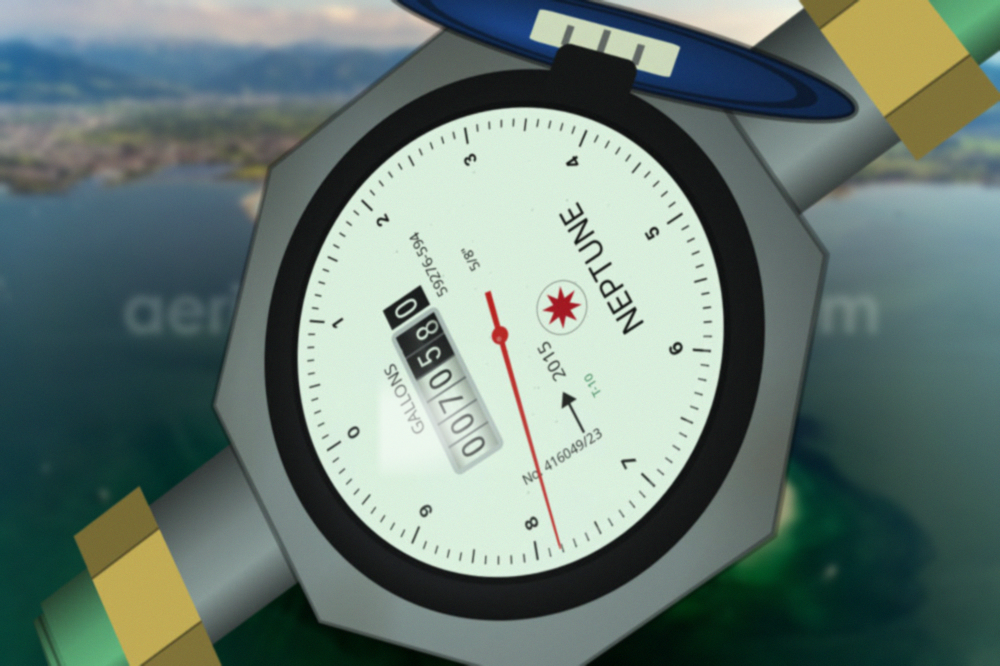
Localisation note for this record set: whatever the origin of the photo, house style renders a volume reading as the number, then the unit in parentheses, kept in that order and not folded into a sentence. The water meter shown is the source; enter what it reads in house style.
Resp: 70577.8 (gal)
